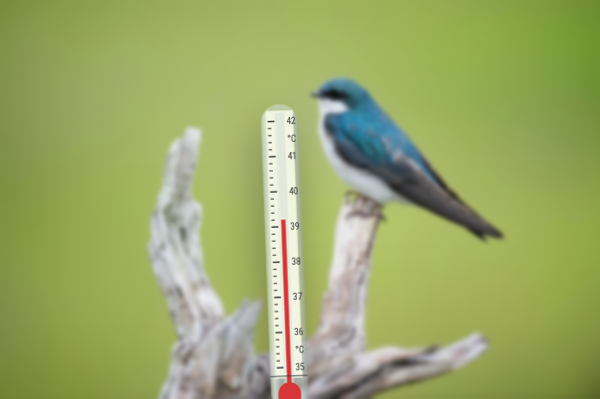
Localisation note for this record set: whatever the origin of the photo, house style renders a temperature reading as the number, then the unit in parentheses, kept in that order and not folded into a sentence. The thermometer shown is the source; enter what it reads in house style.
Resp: 39.2 (°C)
